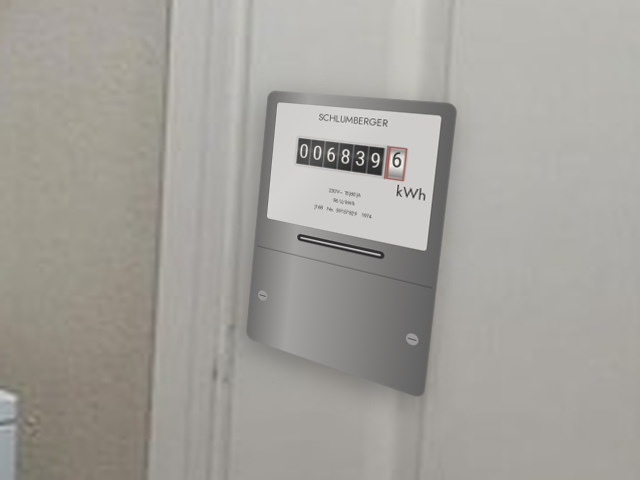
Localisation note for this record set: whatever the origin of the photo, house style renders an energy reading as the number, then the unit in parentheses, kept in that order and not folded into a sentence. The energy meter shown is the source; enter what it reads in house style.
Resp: 6839.6 (kWh)
